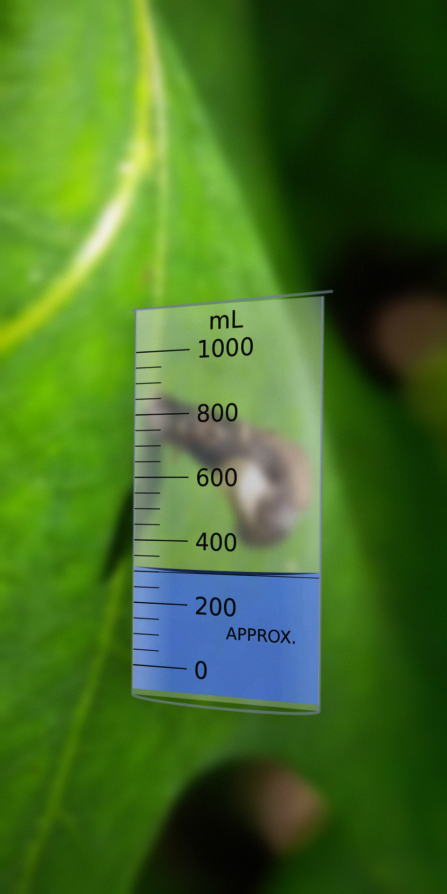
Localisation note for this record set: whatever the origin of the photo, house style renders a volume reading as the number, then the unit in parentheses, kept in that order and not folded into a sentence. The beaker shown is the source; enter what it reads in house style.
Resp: 300 (mL)
